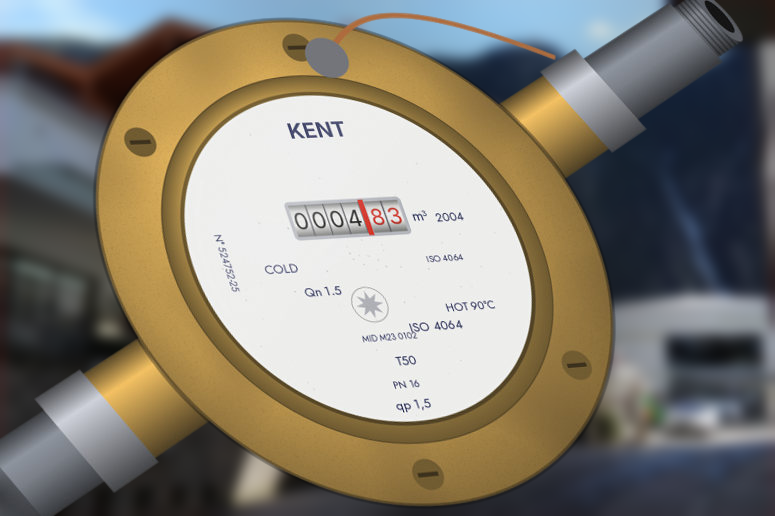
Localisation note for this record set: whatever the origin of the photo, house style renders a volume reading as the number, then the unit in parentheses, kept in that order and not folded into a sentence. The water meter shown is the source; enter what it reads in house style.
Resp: 4.83 (m³)
